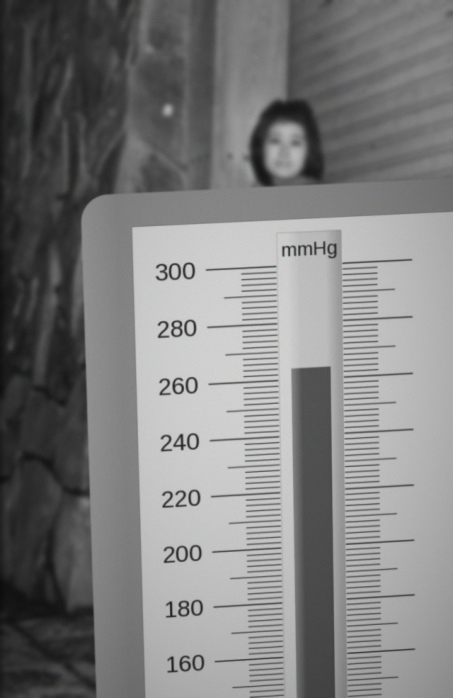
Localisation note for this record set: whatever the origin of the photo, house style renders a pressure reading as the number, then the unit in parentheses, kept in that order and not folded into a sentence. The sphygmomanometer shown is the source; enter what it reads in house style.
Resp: 264 (mmHg)
